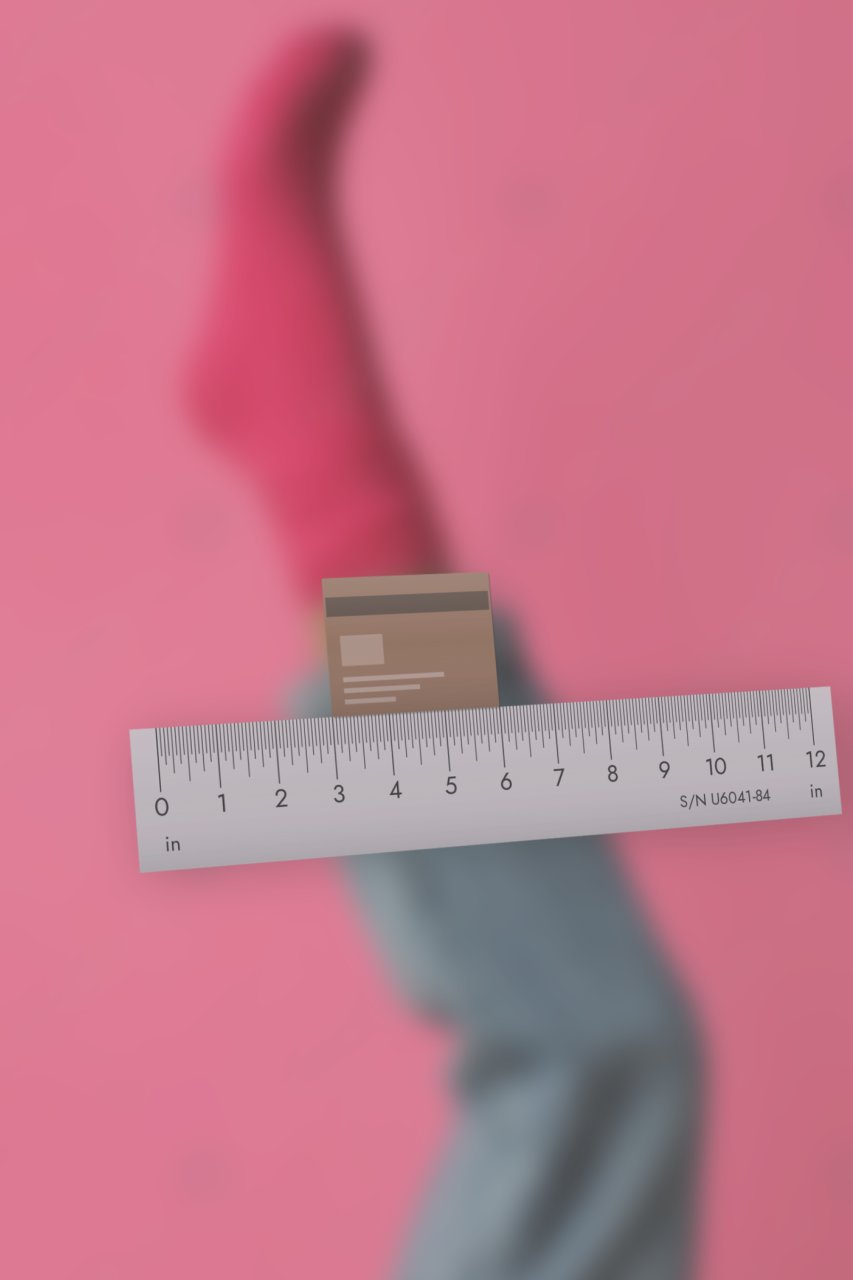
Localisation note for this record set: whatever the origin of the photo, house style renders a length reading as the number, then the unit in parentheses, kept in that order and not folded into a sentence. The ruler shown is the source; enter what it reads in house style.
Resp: 3 (in)
